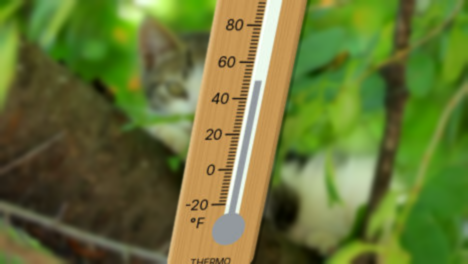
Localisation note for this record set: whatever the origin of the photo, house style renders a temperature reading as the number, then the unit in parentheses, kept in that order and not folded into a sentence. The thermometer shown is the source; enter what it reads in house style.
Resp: 50 (°F)
